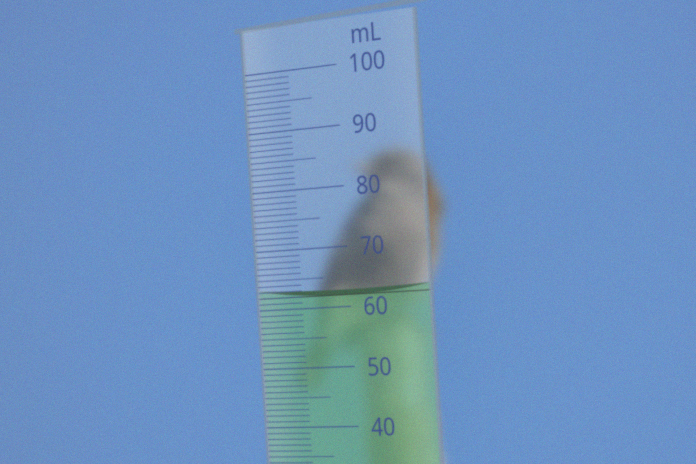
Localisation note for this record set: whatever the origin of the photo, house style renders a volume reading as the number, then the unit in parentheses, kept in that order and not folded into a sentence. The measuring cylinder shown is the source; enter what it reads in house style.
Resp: 62 (mL)
